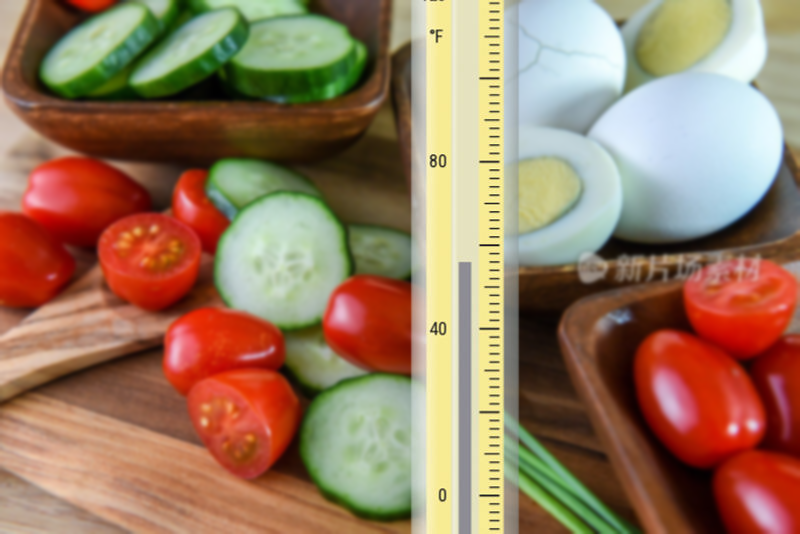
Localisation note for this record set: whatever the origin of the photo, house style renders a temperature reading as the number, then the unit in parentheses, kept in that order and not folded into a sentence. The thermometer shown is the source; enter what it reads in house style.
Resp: 56 (°F)
